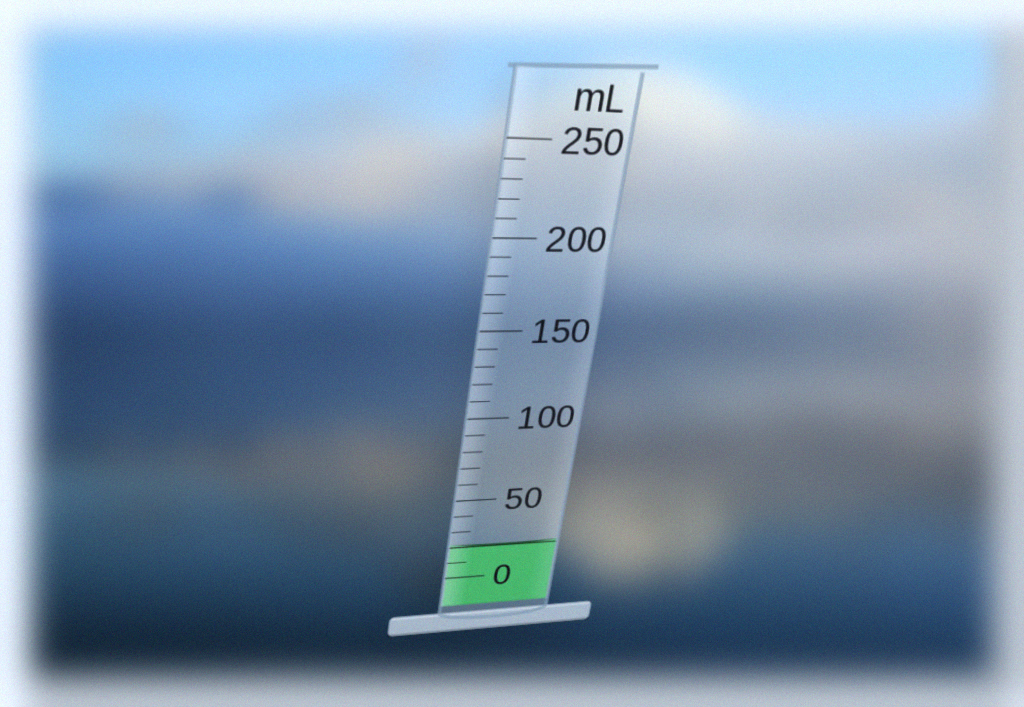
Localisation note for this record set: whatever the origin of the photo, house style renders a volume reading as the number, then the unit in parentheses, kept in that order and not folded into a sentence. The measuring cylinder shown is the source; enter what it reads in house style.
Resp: 20 (mL)
